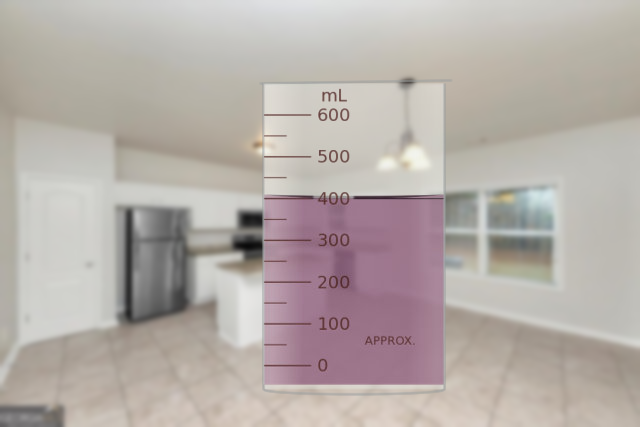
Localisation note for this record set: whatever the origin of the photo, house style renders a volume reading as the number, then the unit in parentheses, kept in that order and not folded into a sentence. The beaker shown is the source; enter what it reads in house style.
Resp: 400 (mL)
